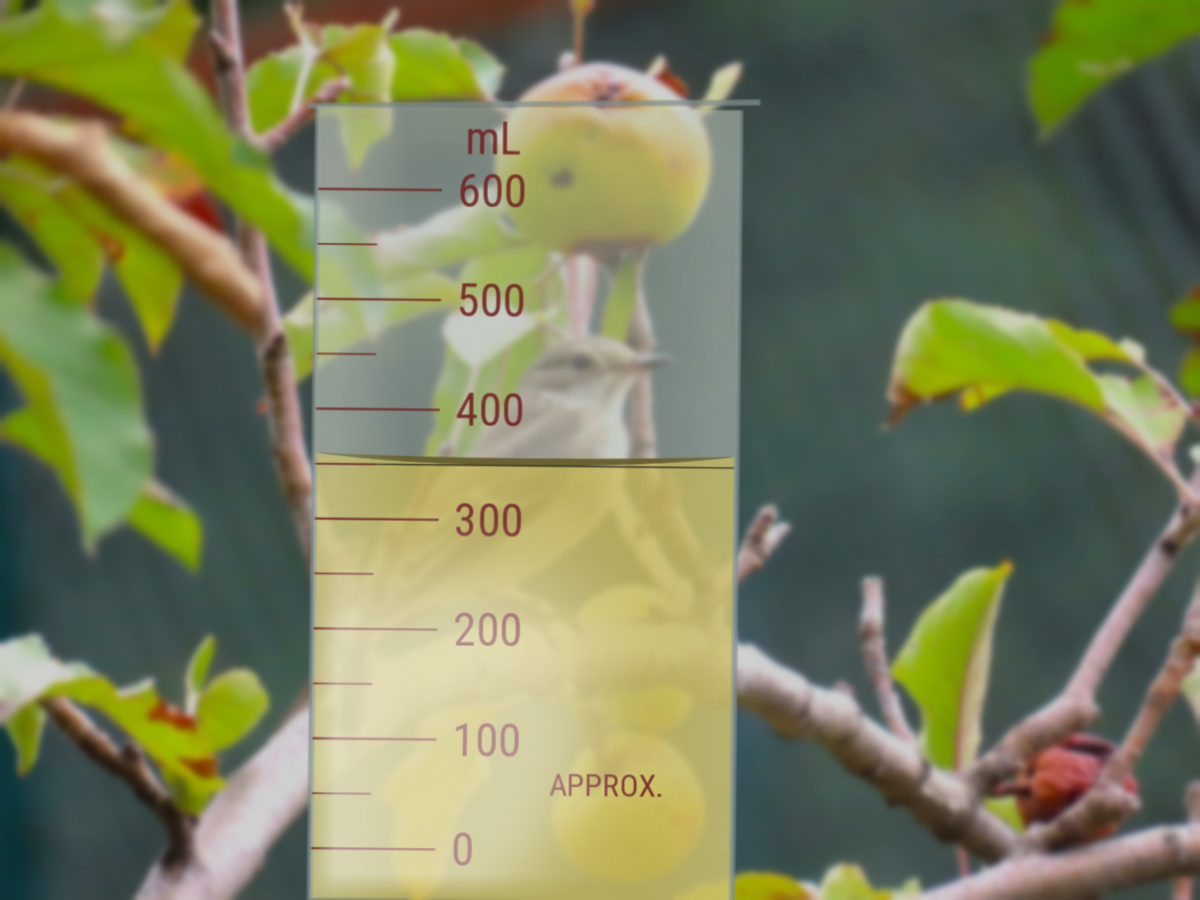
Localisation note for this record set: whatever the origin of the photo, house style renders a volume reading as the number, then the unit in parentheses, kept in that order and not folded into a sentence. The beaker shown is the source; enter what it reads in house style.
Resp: 350 (mL)
